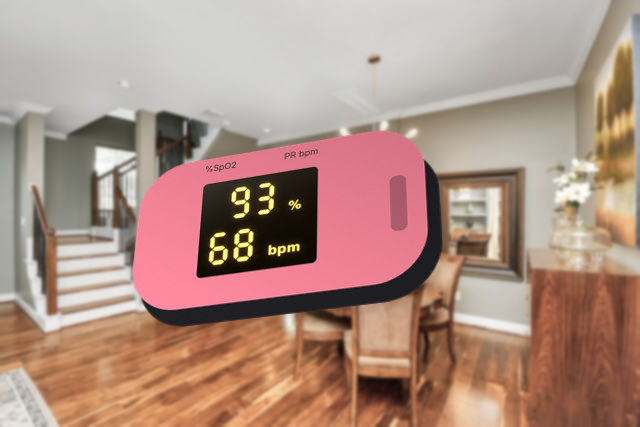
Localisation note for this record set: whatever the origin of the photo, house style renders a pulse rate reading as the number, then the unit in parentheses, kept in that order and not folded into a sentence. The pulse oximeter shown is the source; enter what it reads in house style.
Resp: 68 (bpm)
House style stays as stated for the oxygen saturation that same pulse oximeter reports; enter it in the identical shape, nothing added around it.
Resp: 93 (%)
